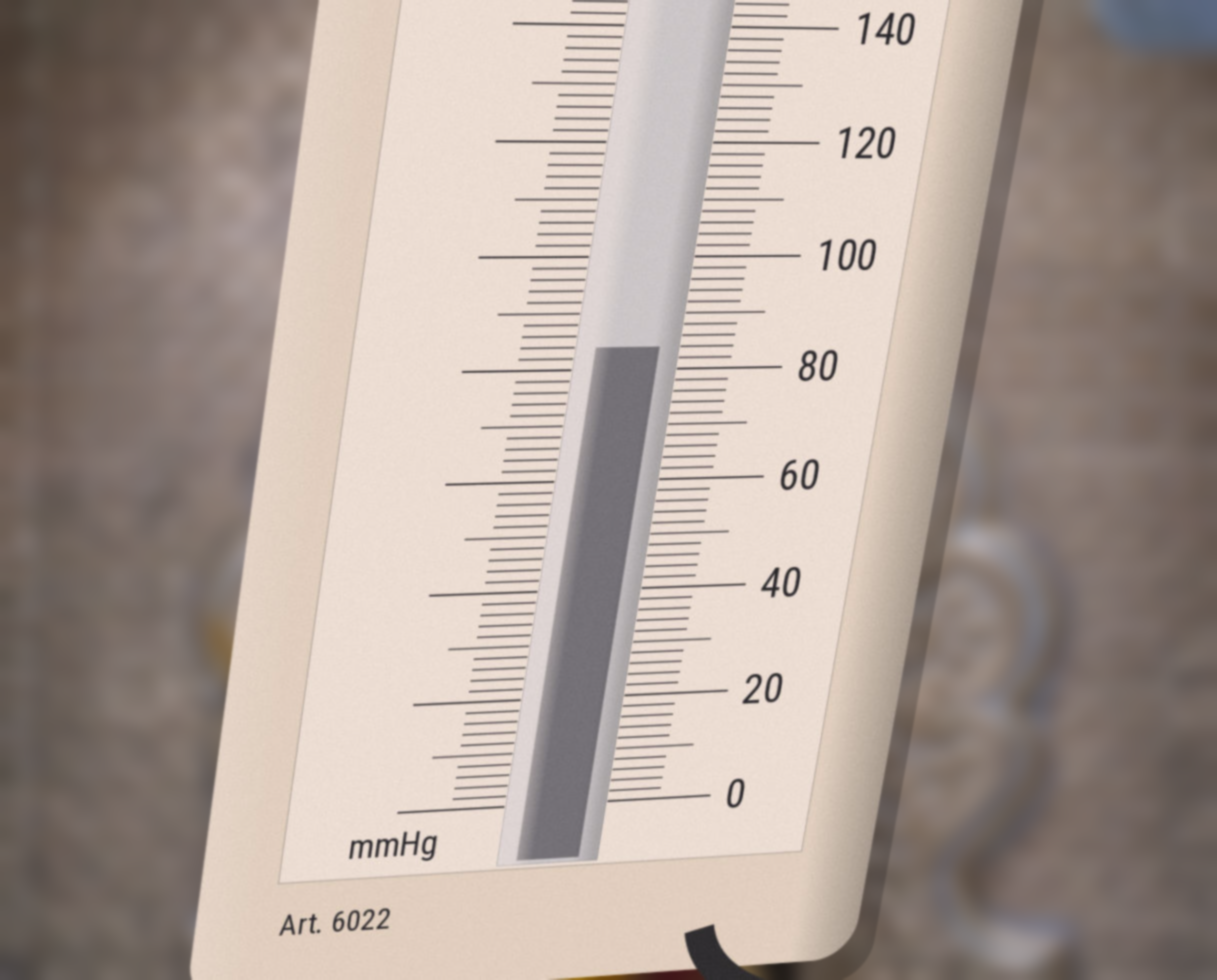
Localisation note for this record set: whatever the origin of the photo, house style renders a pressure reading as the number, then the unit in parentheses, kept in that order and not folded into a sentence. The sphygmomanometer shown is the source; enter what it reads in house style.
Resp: 84 (mmHg)
